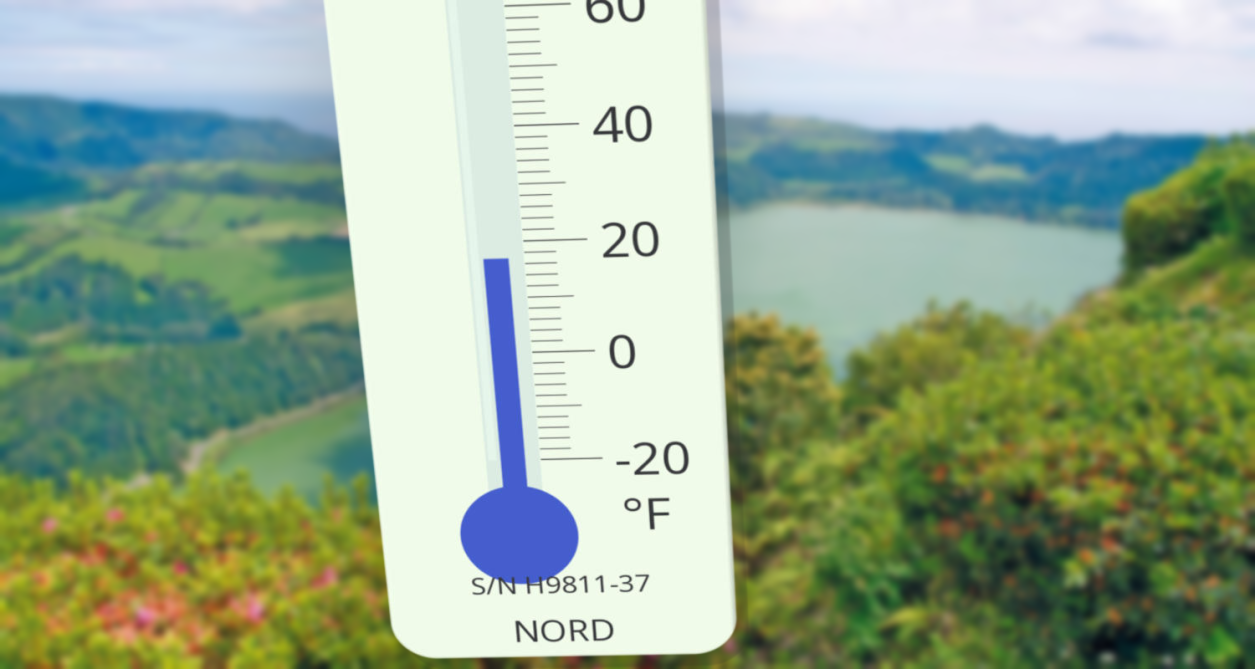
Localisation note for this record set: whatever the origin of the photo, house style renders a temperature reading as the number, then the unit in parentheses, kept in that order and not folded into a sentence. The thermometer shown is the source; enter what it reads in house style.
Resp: 17 (°F)
